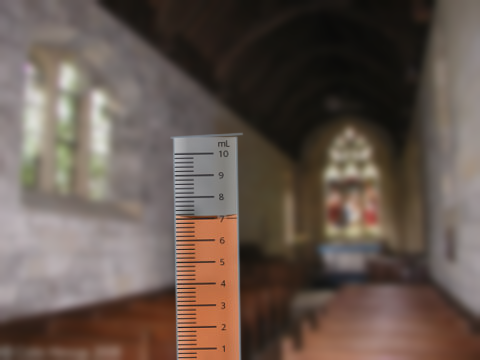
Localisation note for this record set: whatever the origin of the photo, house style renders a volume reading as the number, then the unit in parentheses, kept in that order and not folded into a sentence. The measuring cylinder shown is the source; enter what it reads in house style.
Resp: 7 (mL)
